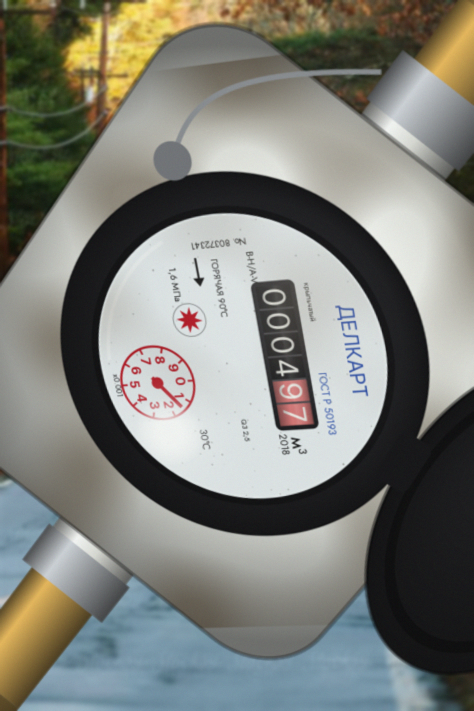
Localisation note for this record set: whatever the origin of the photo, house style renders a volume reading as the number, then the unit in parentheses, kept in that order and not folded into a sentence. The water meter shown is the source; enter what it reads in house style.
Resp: 4.971 (m³)
